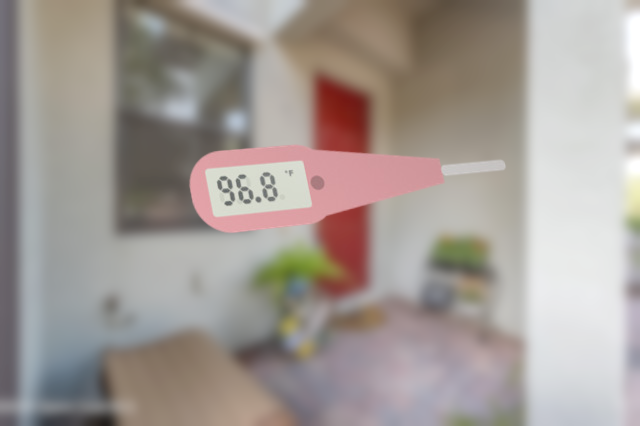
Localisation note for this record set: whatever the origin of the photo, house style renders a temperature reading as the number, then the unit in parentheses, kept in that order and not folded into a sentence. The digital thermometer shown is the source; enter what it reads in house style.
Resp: 96.8 (°F)
